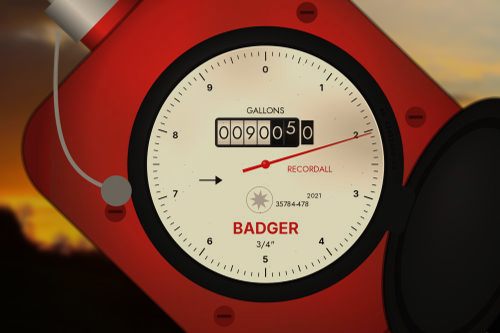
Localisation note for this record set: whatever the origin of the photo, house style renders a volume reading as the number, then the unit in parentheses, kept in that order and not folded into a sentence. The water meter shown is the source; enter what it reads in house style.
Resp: 90052.0 (gal)
